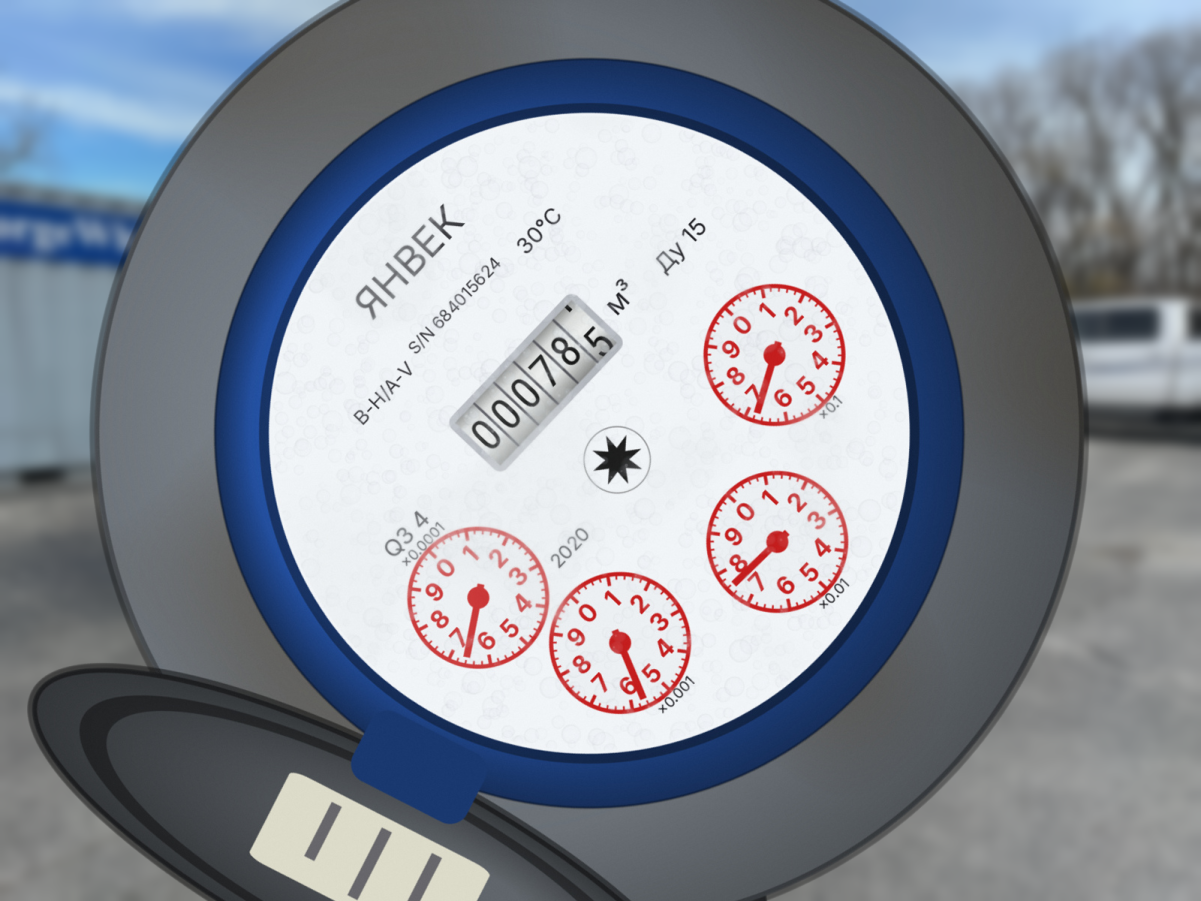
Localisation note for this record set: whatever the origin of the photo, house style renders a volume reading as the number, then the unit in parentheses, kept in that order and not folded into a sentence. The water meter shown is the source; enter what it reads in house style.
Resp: 784.6756 (m³)
